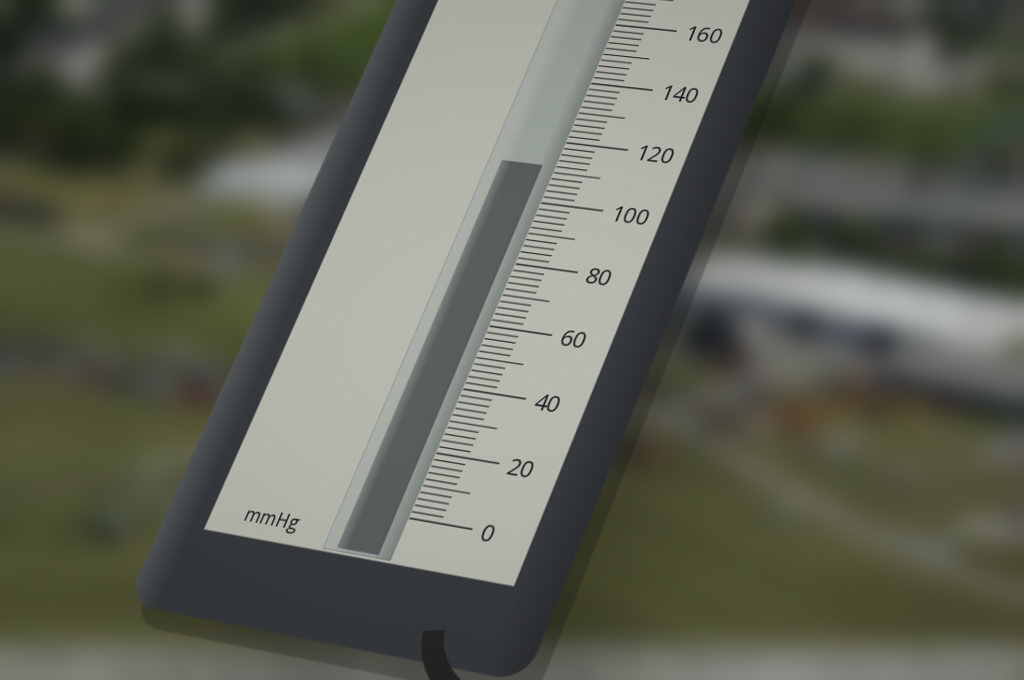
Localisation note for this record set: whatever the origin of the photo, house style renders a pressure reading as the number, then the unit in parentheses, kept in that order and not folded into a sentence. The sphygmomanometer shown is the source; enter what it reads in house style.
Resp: 112 (mmHg)
